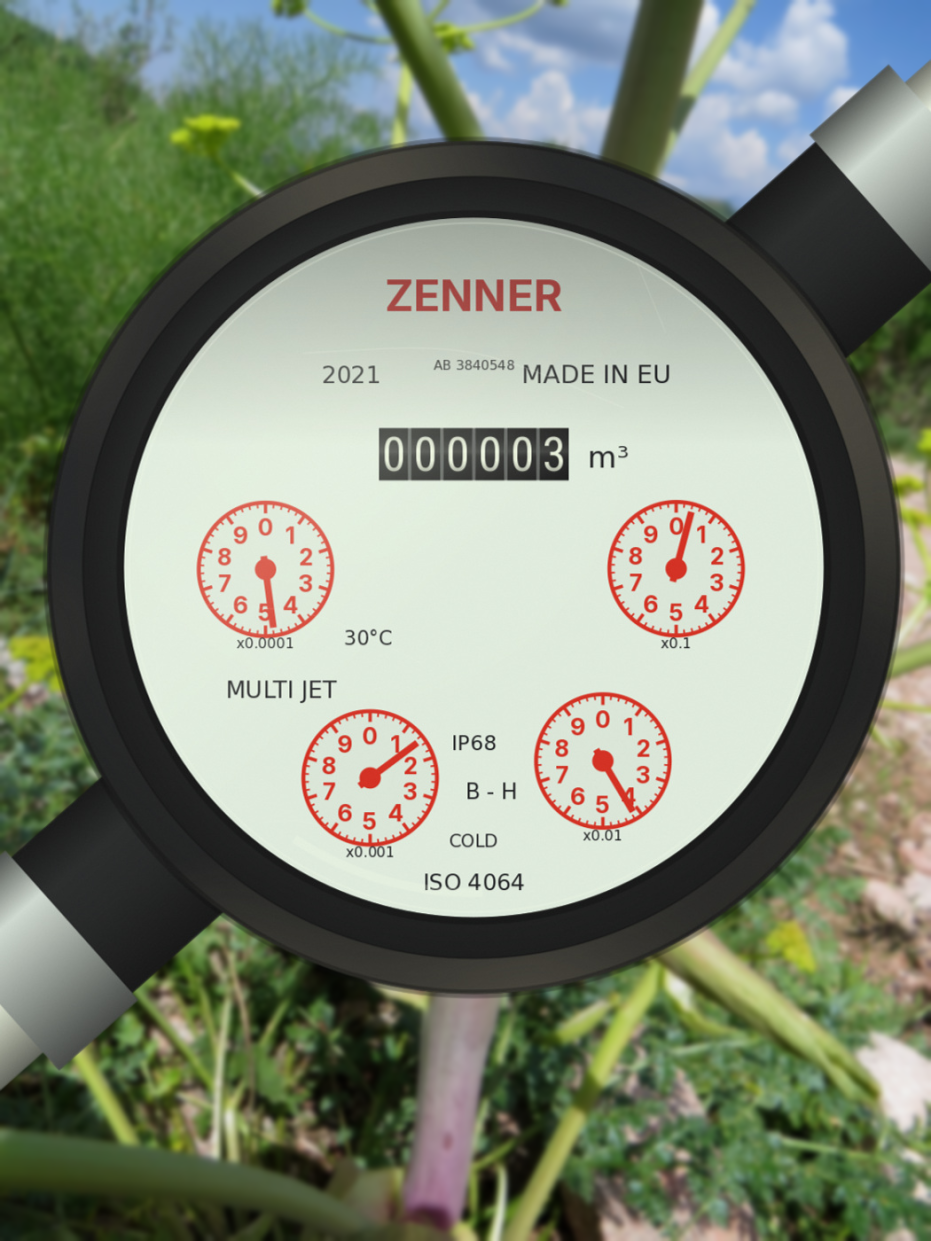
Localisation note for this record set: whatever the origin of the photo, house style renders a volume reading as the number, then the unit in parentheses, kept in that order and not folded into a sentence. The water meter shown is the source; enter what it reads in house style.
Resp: 3.0414 (m³)
